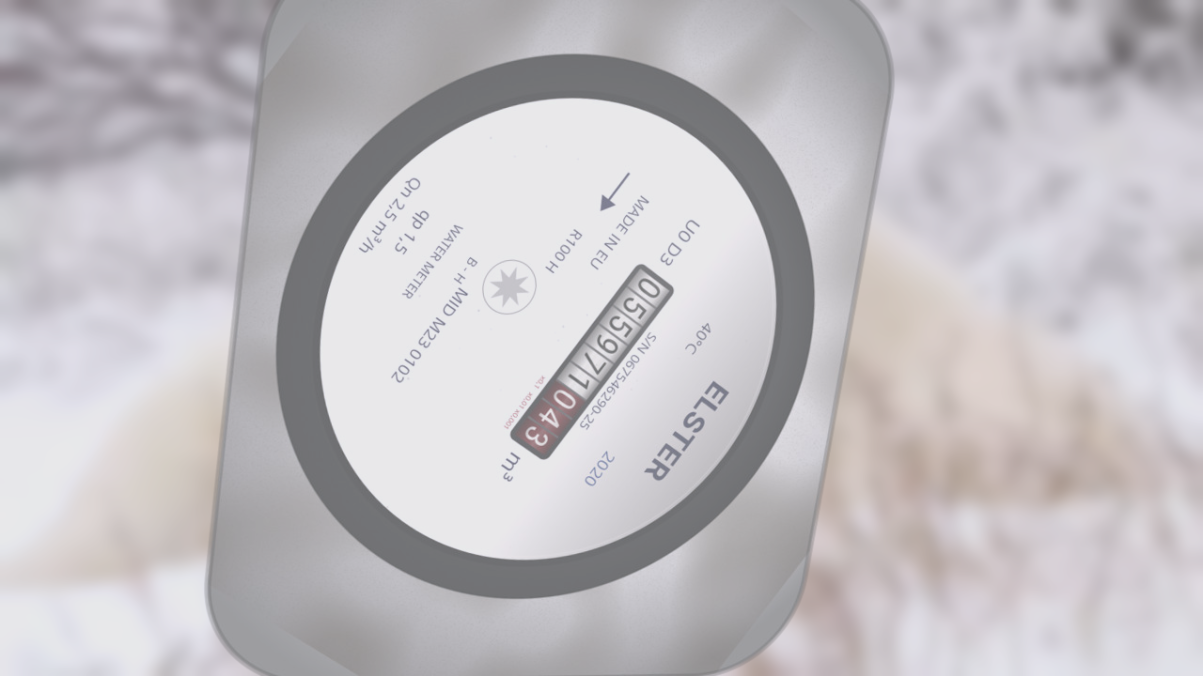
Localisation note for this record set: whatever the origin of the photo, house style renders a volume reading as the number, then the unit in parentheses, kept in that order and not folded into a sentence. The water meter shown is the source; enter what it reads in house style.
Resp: 55971.043 (m³)
